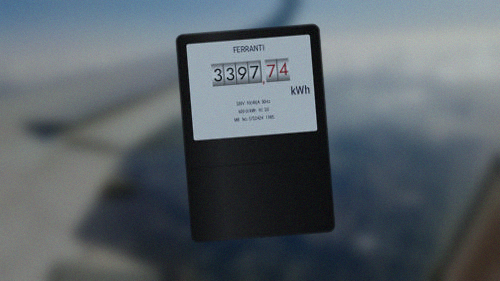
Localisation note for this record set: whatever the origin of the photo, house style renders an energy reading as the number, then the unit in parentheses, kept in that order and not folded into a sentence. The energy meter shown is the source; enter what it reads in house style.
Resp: 3397.74 (kWh)
